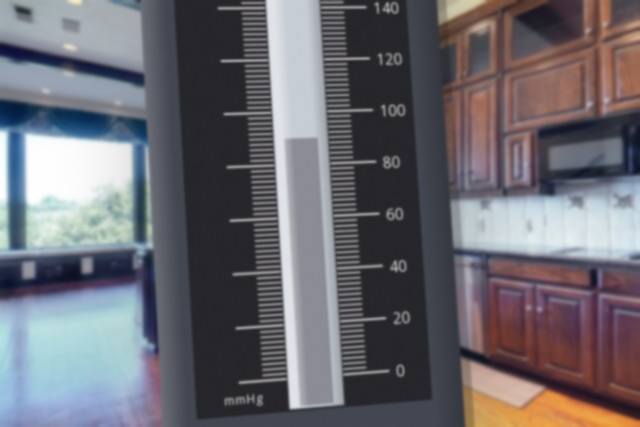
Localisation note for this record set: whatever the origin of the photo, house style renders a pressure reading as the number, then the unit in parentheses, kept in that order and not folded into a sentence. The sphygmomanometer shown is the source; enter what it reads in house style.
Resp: 90 (mmHg)
